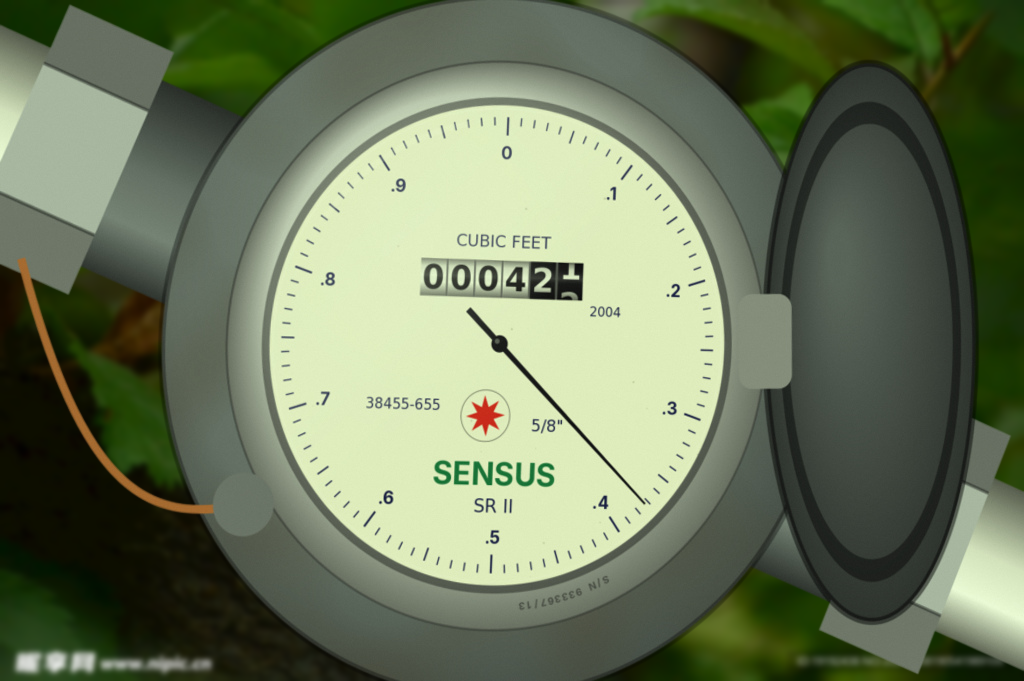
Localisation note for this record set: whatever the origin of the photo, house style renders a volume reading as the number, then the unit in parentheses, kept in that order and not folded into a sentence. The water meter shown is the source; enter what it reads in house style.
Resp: 421.37 (ft³)
